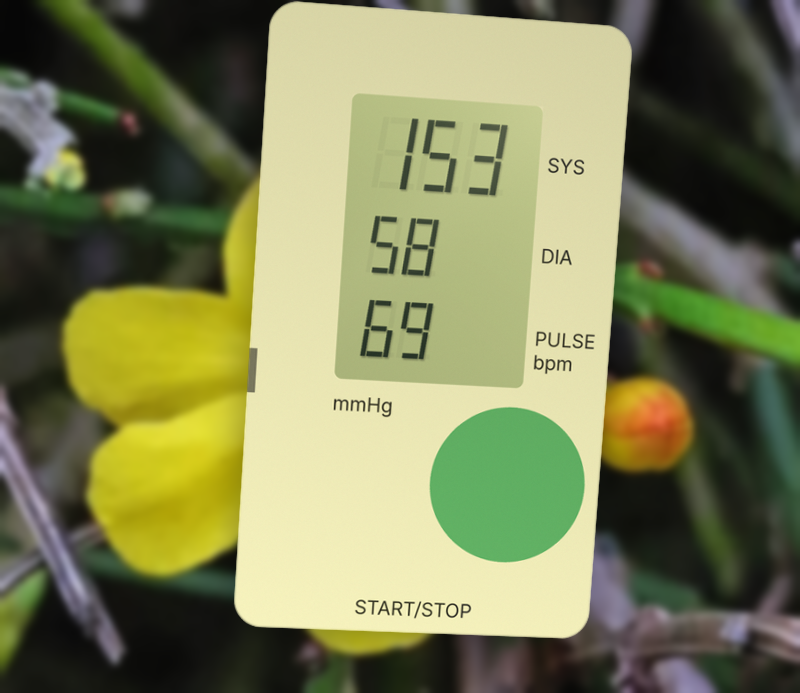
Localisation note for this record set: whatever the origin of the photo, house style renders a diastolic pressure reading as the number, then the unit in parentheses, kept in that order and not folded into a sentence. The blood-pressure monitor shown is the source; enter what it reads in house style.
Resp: 58 (mmHg)
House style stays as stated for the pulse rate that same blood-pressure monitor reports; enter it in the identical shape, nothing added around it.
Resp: 69 (bpm)
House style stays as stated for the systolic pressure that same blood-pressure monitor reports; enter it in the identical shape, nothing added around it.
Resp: 153 (mmHg)
